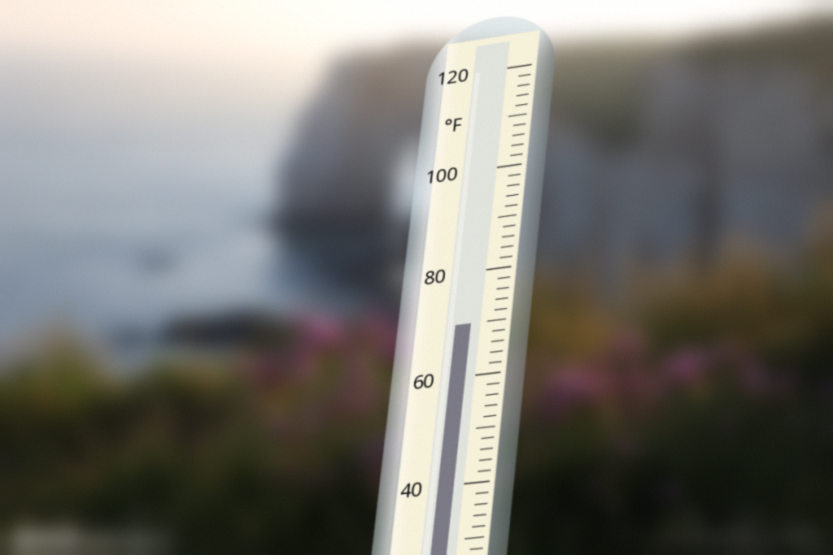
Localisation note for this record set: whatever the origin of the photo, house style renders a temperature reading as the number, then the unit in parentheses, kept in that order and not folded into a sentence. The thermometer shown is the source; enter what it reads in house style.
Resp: 70 (°F)
